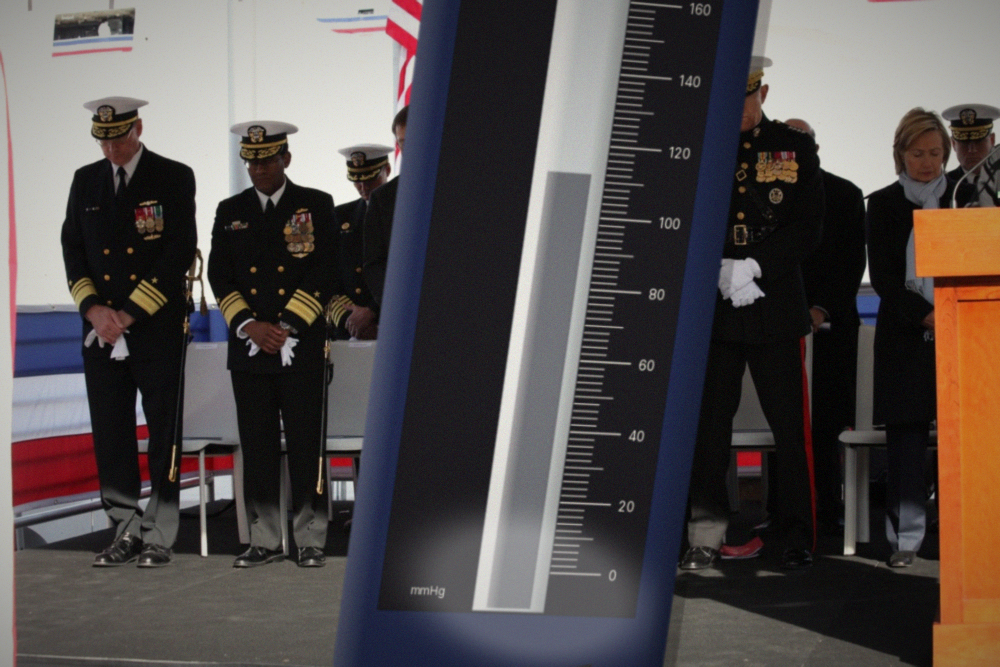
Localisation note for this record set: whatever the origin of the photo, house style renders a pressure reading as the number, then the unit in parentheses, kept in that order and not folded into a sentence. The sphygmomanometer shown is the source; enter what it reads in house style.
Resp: 112 (mmHg)
